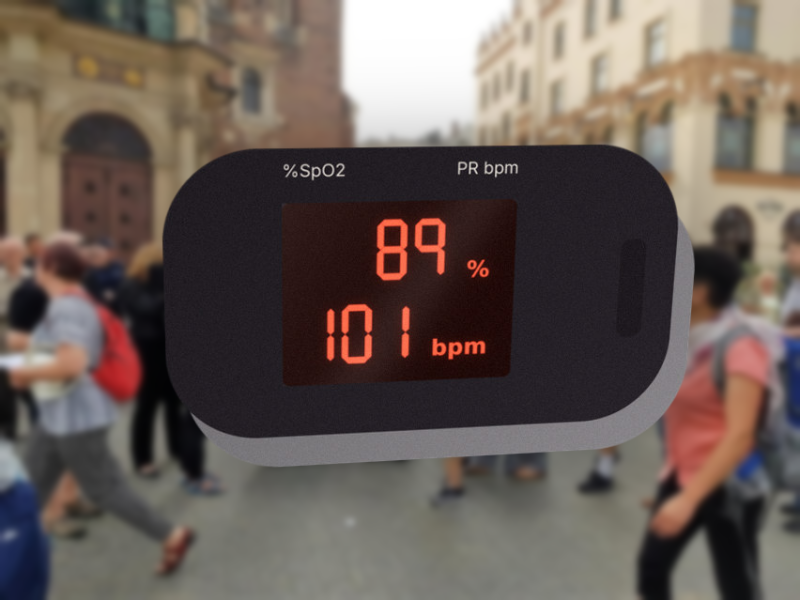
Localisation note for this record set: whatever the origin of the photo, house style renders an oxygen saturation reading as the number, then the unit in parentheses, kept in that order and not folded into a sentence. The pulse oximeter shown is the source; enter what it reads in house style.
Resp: 89 (%)
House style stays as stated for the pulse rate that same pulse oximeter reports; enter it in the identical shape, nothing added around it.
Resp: 101 (bpm)
